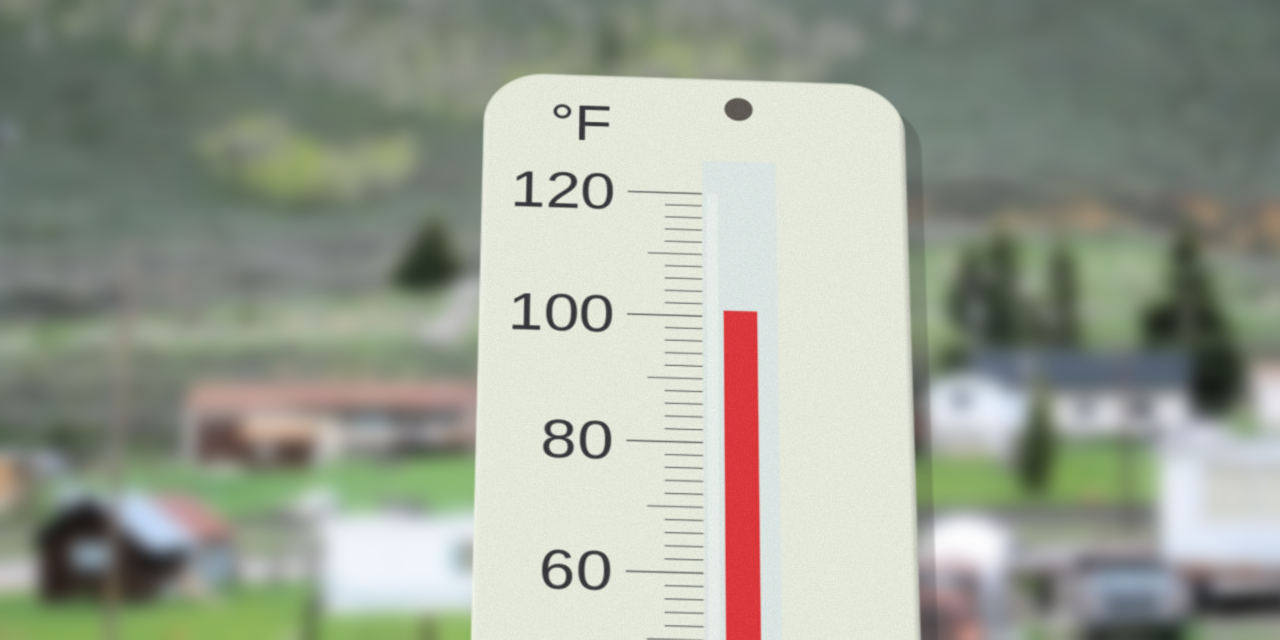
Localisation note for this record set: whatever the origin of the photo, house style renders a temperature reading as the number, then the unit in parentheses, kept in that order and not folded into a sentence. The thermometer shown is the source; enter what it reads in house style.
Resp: 101 (°F)
